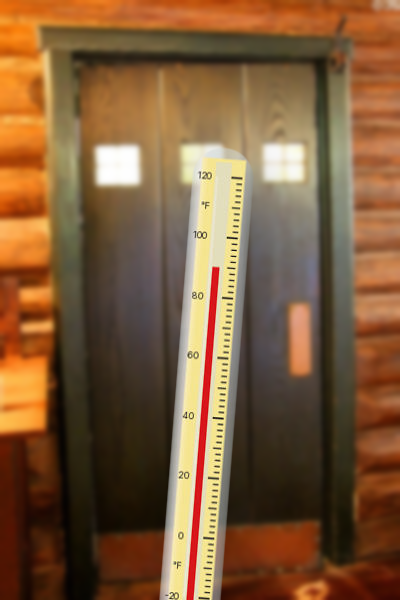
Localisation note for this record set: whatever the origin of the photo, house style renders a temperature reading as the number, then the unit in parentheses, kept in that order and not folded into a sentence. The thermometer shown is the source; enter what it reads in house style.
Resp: 90 (°F)
